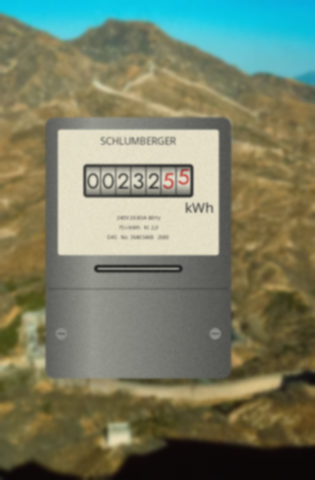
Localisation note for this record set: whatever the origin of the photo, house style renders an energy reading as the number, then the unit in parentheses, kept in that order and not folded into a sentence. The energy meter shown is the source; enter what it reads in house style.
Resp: 232.55 (kWh)
